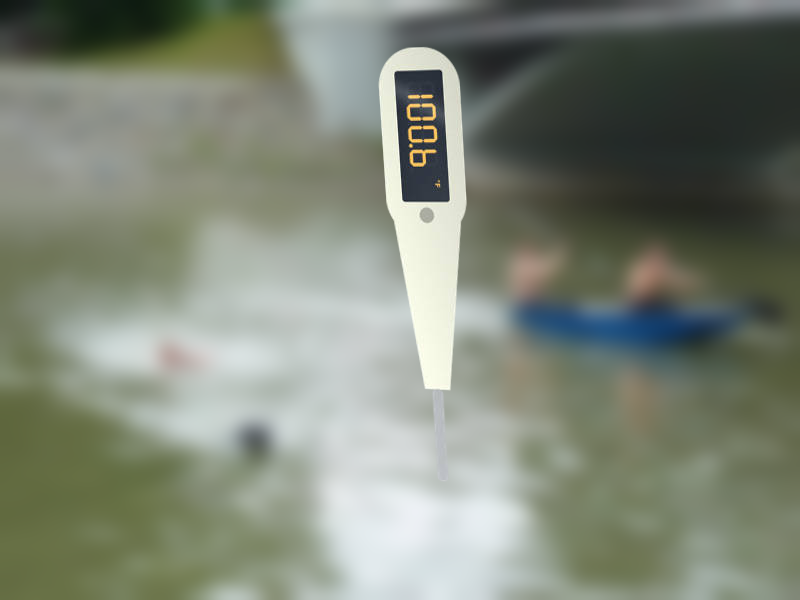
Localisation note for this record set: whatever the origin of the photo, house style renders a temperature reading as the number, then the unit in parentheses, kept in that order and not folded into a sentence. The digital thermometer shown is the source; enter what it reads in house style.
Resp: 100.6 (°F)
